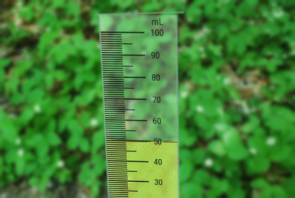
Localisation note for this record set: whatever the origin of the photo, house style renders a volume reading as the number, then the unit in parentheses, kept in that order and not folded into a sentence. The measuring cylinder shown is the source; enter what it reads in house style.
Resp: 50 (mL)
